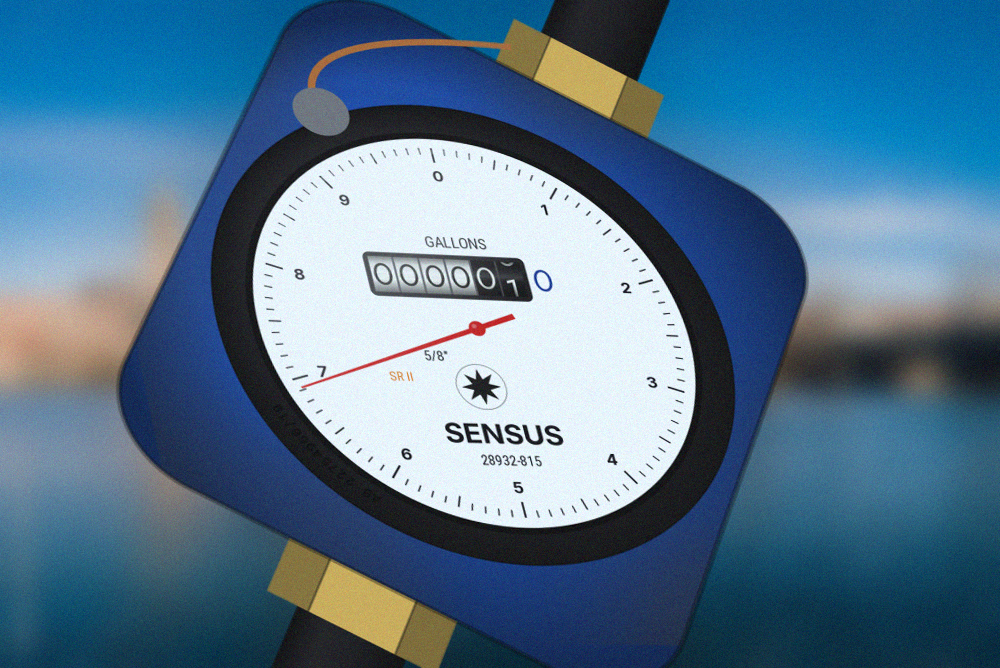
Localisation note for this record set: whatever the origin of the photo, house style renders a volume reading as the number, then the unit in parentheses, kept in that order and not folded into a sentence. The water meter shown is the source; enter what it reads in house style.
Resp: 6.9 (gal)
